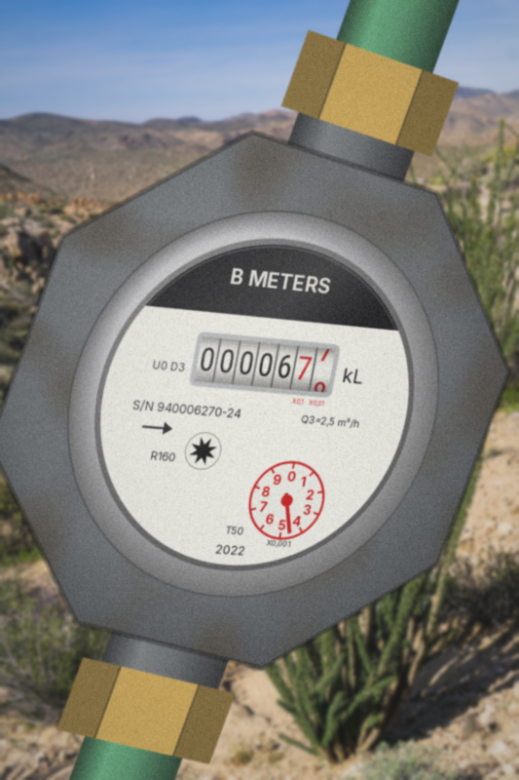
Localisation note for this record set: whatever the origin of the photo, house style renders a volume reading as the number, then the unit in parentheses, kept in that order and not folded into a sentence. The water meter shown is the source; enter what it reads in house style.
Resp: 6.774 (kL)
